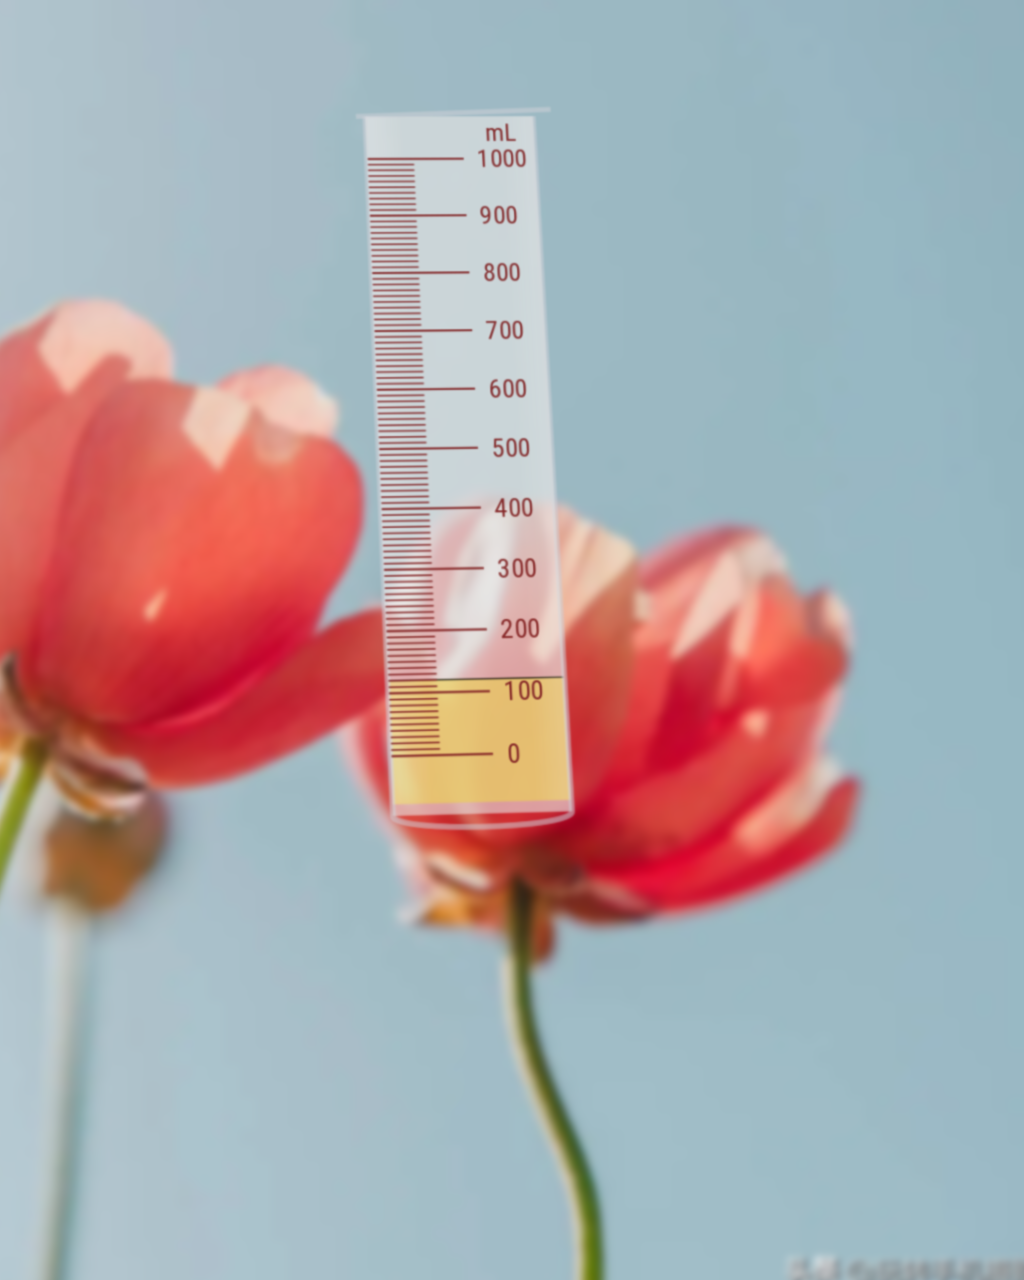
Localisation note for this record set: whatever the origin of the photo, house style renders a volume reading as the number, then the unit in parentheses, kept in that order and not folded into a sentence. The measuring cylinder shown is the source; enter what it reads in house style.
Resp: 120 (mL)
